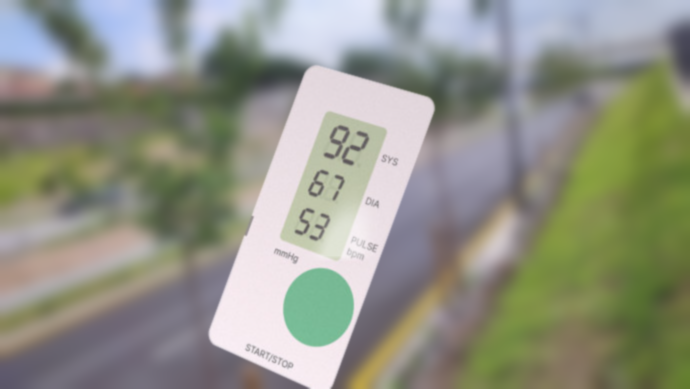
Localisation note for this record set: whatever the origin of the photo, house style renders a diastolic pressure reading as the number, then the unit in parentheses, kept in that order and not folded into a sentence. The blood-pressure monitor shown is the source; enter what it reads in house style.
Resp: 67 (mmHg)
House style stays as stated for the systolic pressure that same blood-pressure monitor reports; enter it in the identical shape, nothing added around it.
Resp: 92 (mmHg)
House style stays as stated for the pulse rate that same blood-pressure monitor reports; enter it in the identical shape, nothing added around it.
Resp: 53 (bpm)
